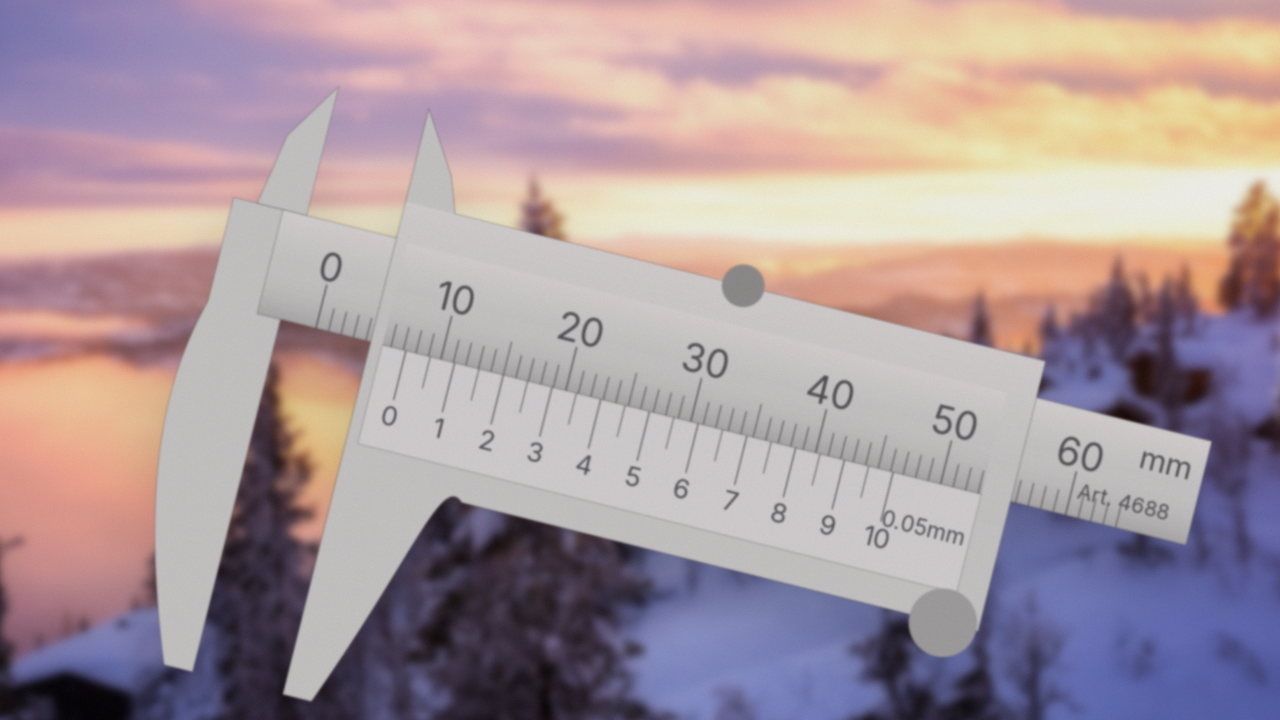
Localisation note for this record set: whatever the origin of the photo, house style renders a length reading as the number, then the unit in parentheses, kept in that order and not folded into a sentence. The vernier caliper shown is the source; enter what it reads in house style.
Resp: 7.2 (mm)
